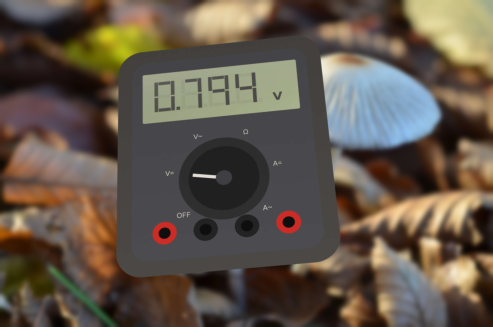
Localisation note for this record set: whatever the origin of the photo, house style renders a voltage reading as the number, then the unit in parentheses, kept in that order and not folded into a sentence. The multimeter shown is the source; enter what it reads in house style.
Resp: 0.794 (V)
